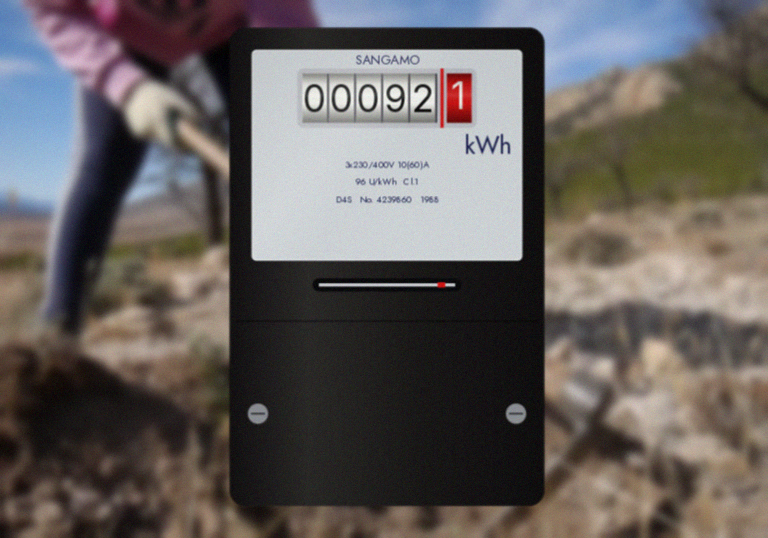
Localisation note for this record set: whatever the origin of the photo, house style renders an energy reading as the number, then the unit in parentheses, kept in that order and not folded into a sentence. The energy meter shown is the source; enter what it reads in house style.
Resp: 92.1 (kWh)
